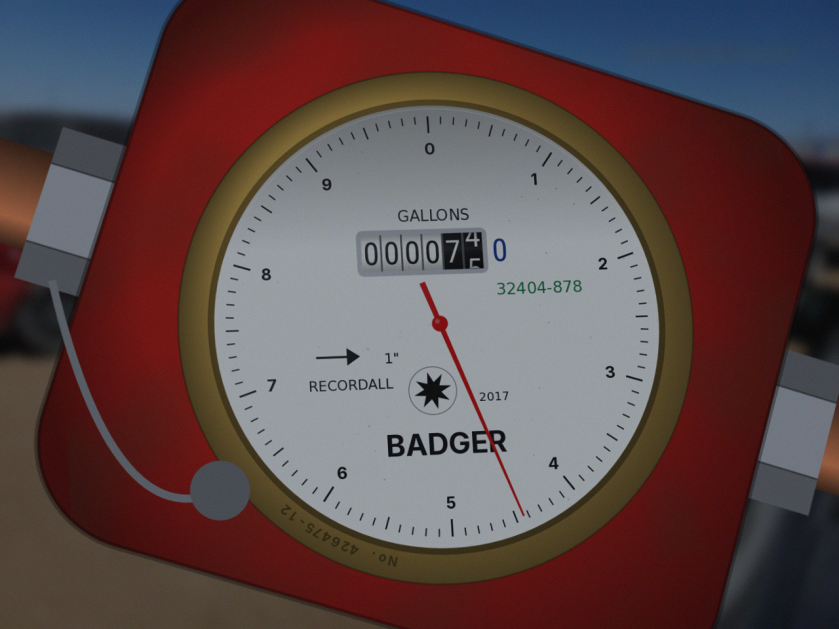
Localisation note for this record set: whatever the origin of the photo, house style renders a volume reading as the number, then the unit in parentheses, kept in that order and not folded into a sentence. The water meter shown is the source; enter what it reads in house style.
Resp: 744.4 (gal)
